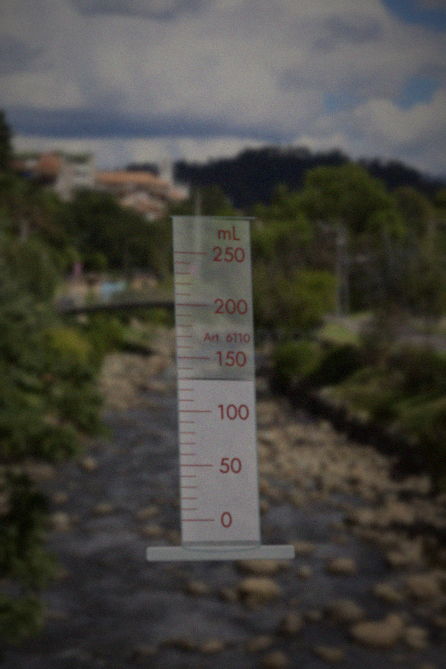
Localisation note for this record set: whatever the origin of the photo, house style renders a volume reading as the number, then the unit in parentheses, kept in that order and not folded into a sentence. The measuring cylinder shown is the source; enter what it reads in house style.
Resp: 130 (mL)
